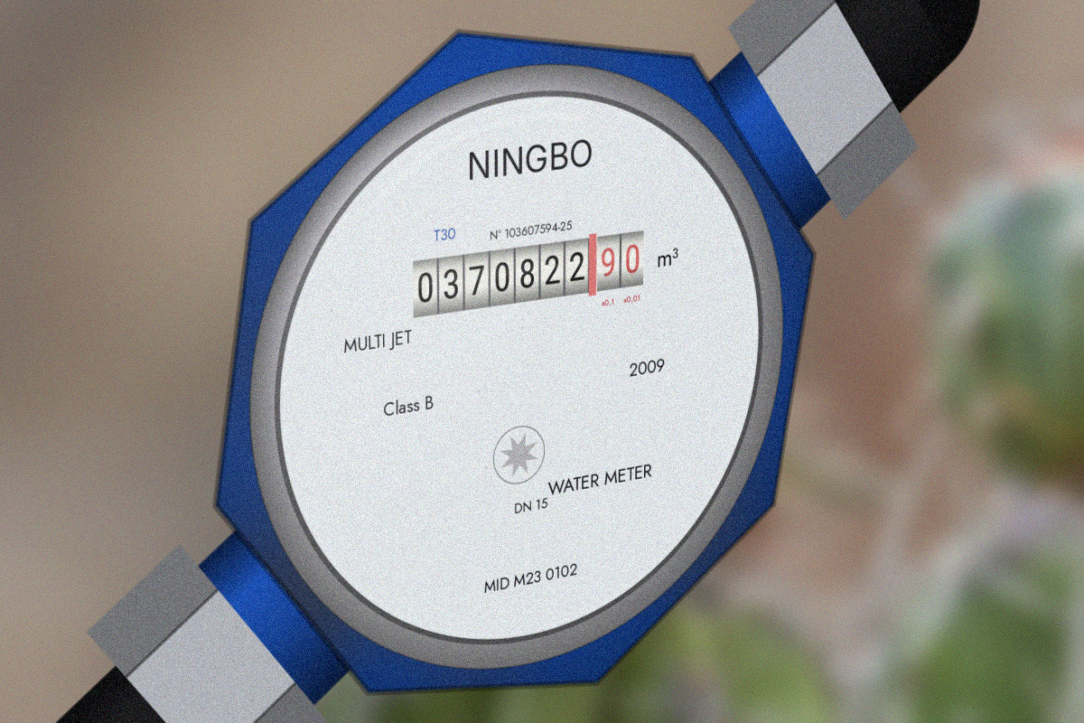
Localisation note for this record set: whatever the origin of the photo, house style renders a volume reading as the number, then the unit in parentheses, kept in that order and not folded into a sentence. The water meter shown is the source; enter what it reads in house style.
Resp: 370822.90 (m³)
